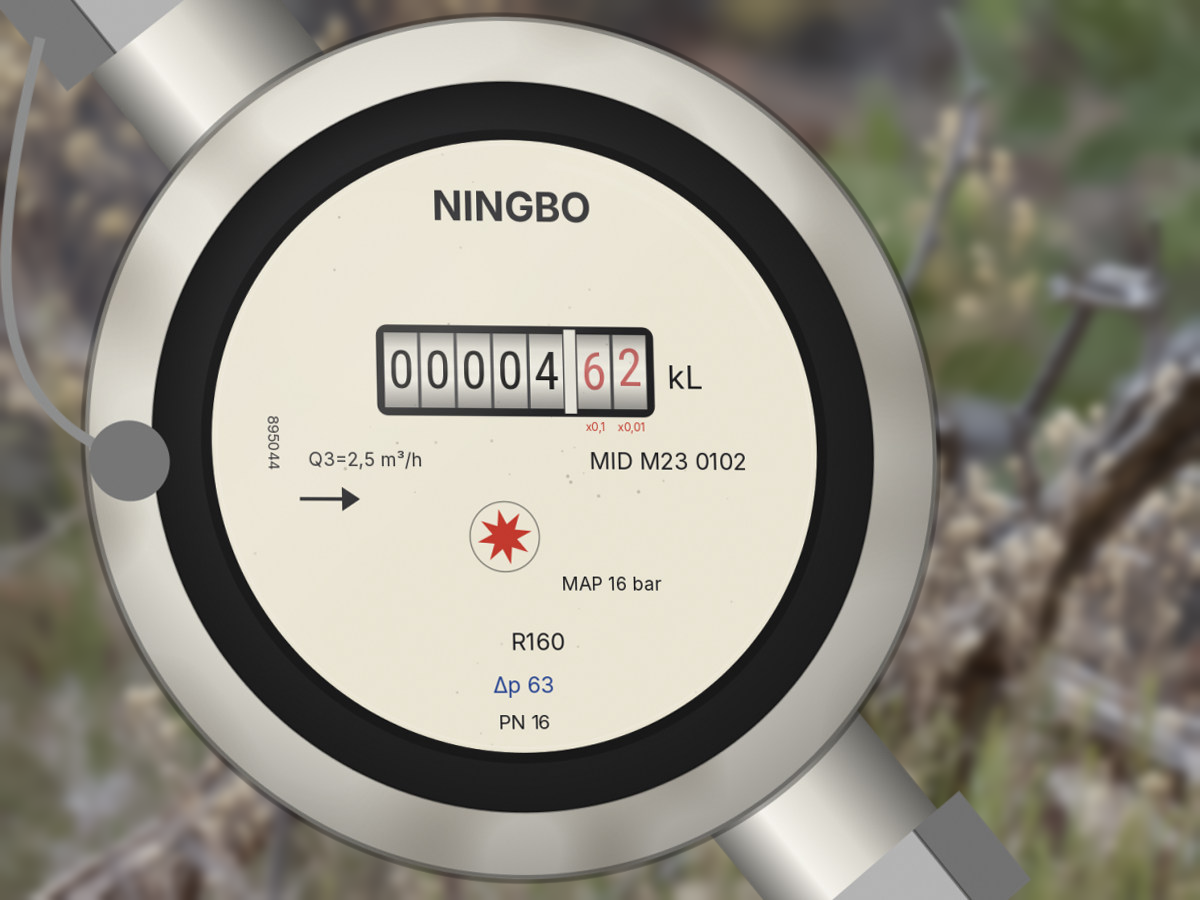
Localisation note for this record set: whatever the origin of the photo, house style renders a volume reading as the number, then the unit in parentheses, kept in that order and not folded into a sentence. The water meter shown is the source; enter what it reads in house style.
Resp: 4.62 (kL)
